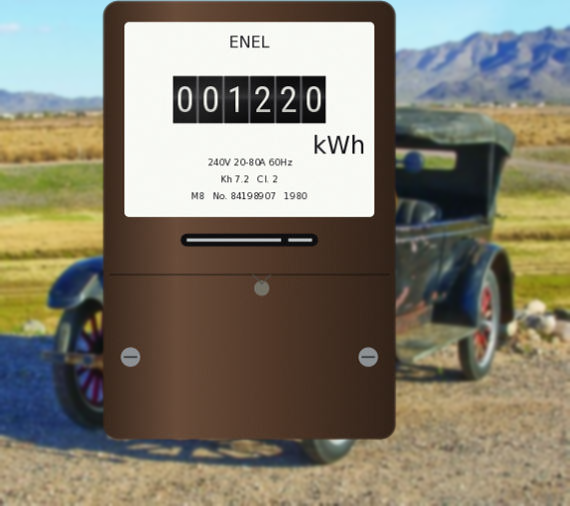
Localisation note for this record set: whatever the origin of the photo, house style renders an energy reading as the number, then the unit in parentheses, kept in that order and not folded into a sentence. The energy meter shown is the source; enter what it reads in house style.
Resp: 1220 (kWh)
